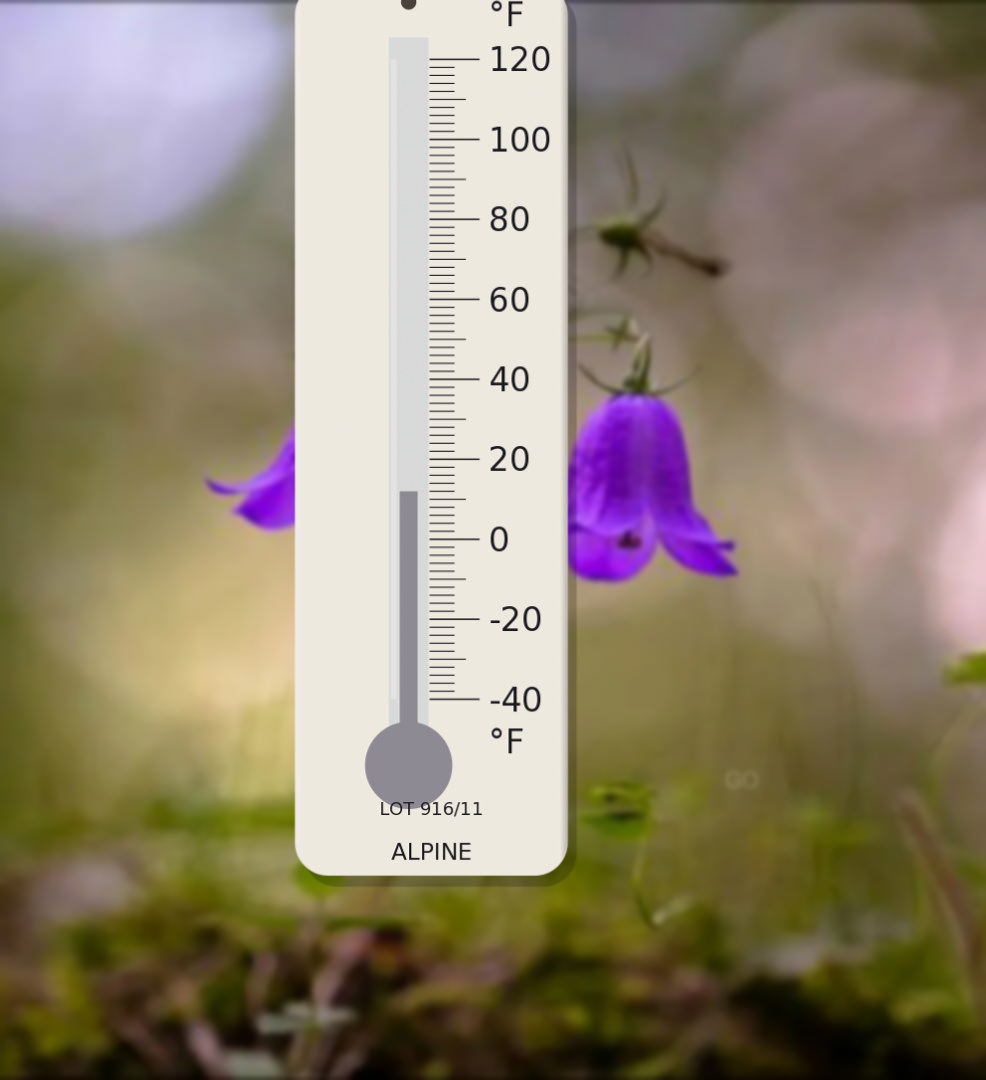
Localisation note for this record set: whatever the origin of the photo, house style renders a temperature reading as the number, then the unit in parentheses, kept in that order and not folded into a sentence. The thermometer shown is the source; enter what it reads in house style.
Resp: 12 (°F)
